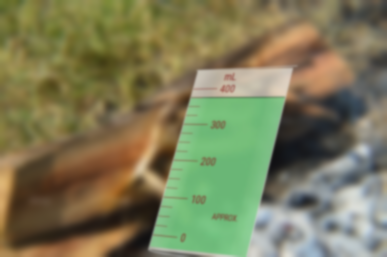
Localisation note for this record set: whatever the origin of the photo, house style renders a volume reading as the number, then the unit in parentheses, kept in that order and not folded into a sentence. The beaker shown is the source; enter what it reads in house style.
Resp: 375 (mL)
